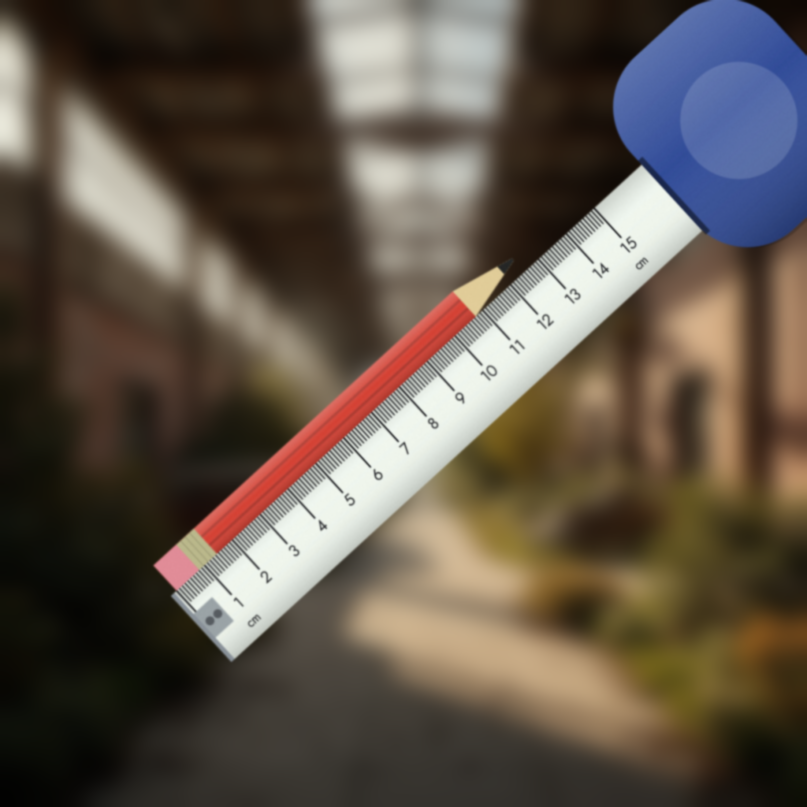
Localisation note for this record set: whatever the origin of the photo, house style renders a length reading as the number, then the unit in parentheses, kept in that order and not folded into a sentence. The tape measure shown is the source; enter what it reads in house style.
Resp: 12.5 (cm)
